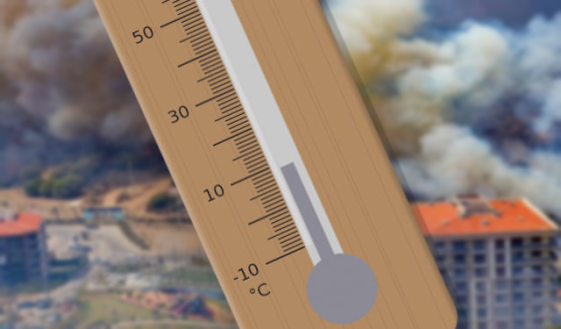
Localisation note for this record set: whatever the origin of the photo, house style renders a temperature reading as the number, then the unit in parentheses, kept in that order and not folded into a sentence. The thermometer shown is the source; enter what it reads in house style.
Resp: 9 (°C)
